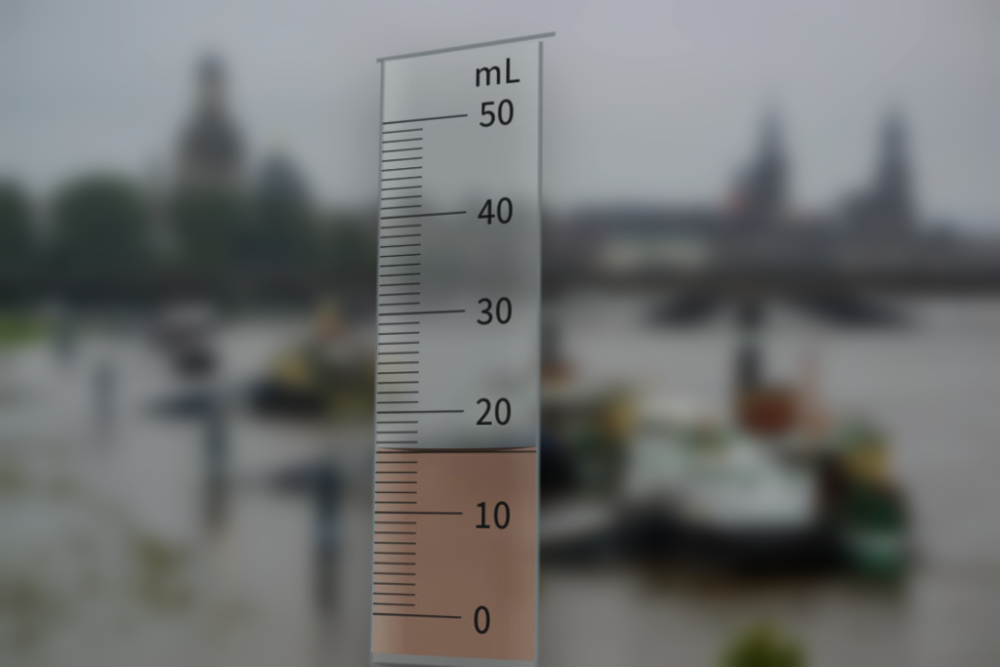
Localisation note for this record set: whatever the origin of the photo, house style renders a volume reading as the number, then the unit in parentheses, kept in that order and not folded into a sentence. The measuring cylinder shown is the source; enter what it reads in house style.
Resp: 16 (mL)
